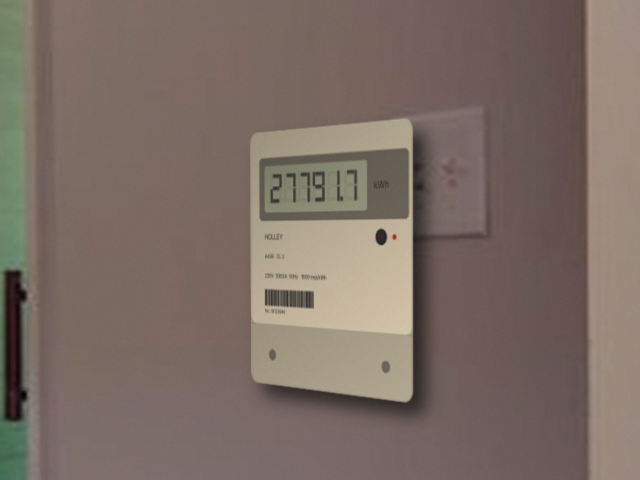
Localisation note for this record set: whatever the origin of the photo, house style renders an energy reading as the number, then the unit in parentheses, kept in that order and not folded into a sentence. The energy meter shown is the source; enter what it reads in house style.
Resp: 27791.7 (kWh)
